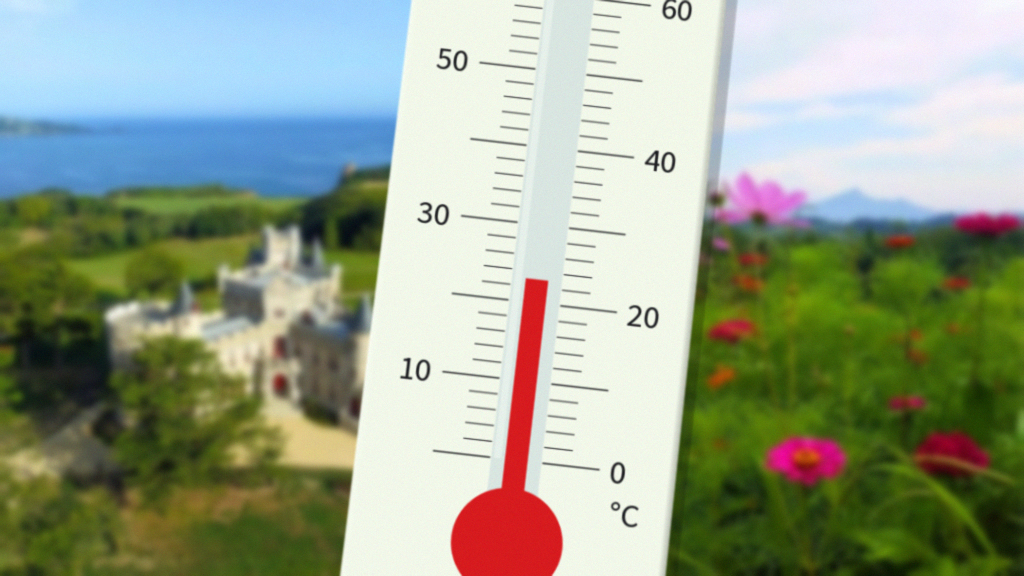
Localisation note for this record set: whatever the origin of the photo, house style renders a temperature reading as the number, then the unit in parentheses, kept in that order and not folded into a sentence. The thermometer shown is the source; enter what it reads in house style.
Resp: 23 (°C)
